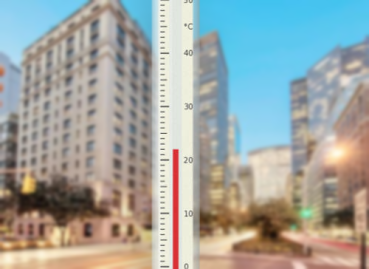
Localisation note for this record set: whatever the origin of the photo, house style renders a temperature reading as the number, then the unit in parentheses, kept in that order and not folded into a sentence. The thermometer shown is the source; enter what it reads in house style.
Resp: 22 (°C)
